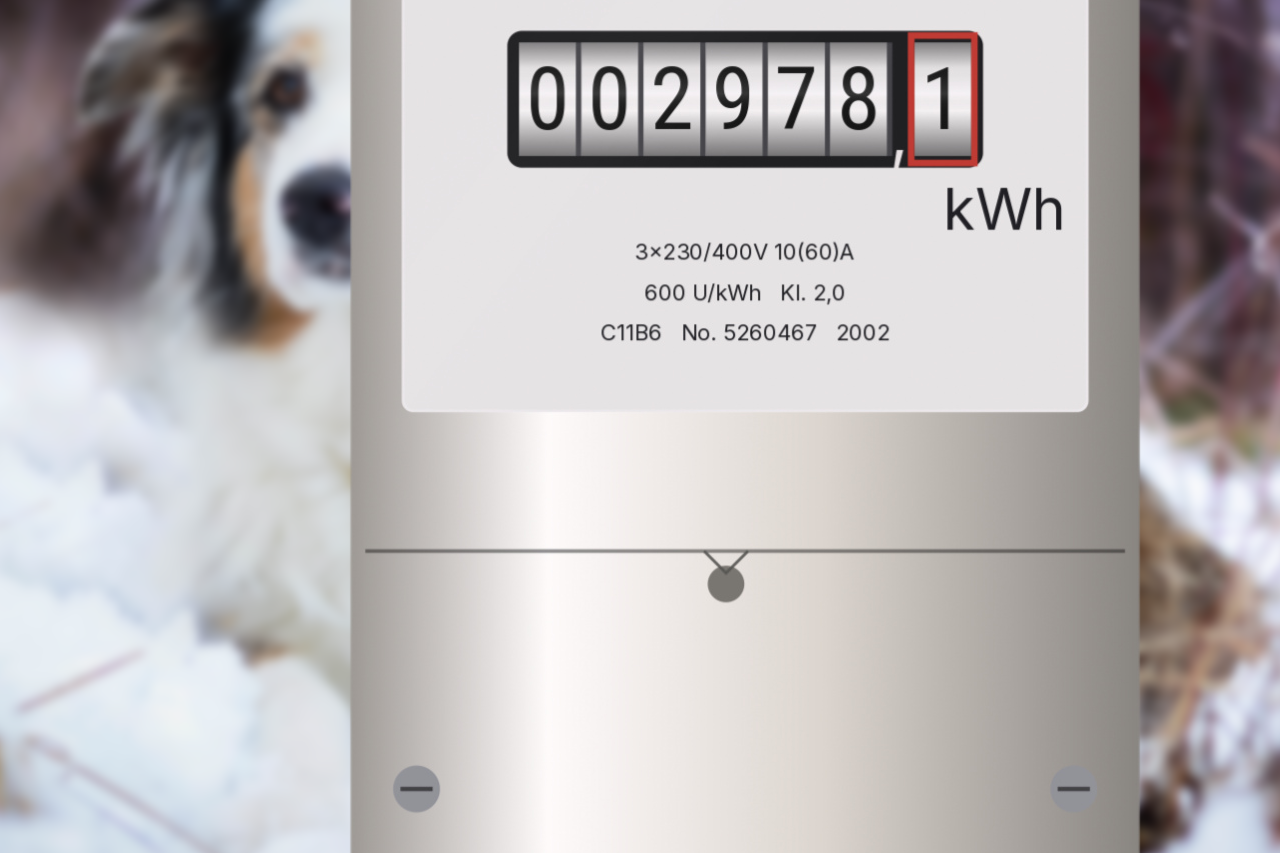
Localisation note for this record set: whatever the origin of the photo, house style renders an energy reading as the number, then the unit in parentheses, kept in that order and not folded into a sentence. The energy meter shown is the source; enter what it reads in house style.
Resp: 2978.1 (kWh)
